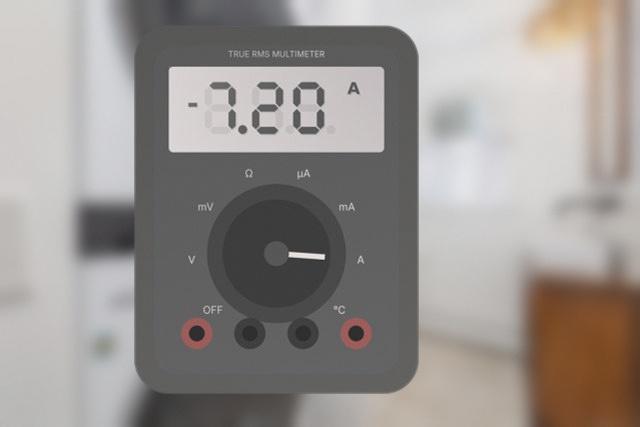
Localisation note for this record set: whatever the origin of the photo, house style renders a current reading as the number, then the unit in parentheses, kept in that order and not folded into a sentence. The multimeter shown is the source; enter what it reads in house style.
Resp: -7.20 (A)
